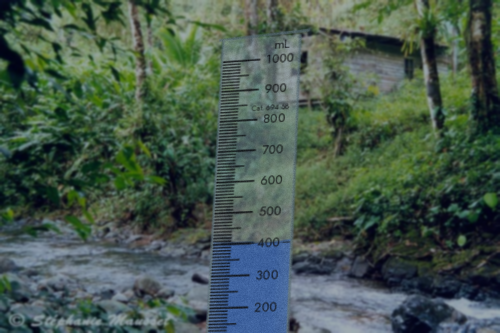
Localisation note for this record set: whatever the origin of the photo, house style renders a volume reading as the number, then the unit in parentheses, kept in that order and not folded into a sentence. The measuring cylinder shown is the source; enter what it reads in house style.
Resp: 400 (mL)
